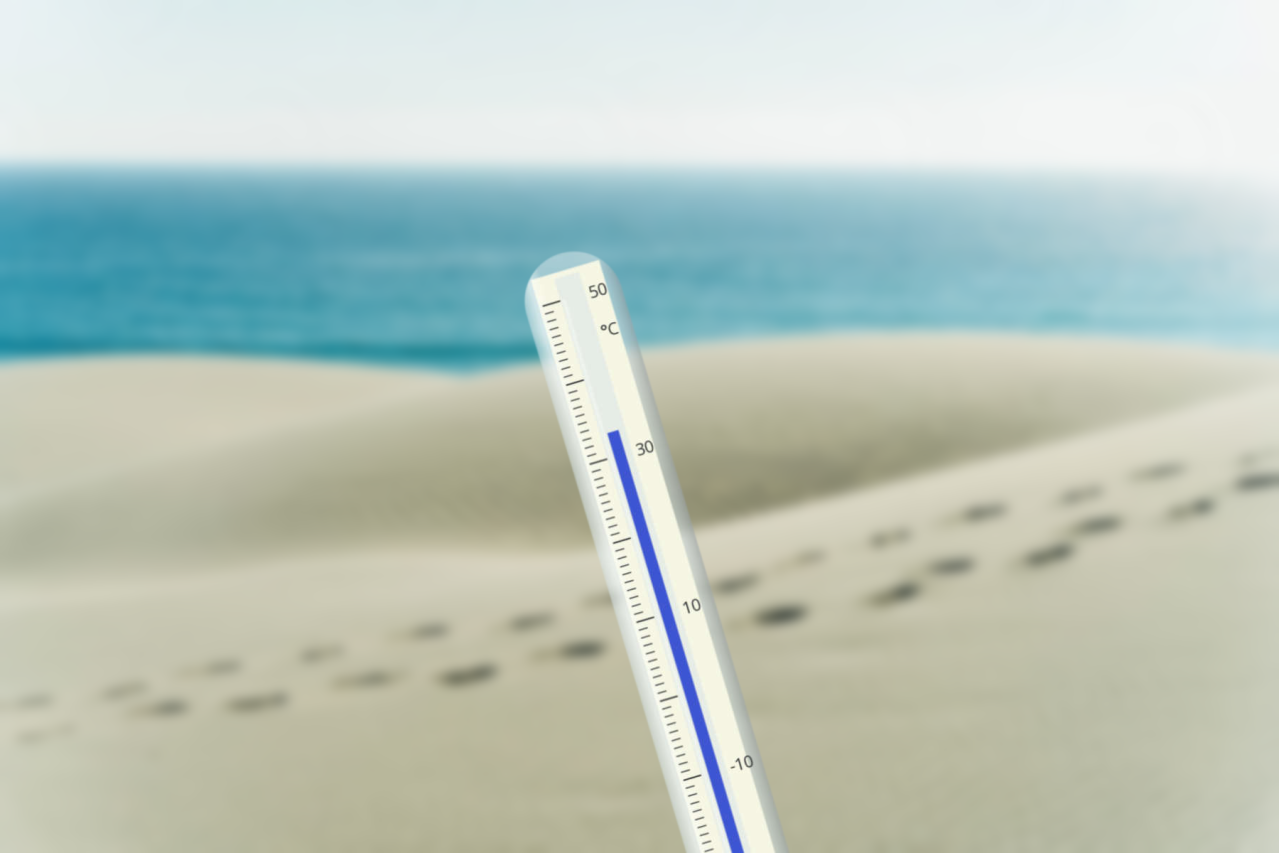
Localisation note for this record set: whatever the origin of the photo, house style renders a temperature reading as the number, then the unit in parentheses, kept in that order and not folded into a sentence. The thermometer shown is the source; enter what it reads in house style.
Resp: 33 (°C)
